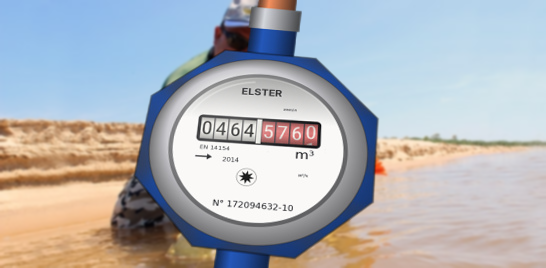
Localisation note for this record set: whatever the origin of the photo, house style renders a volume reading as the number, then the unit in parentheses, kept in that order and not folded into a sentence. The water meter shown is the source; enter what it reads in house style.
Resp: 464.5760 (m³)
